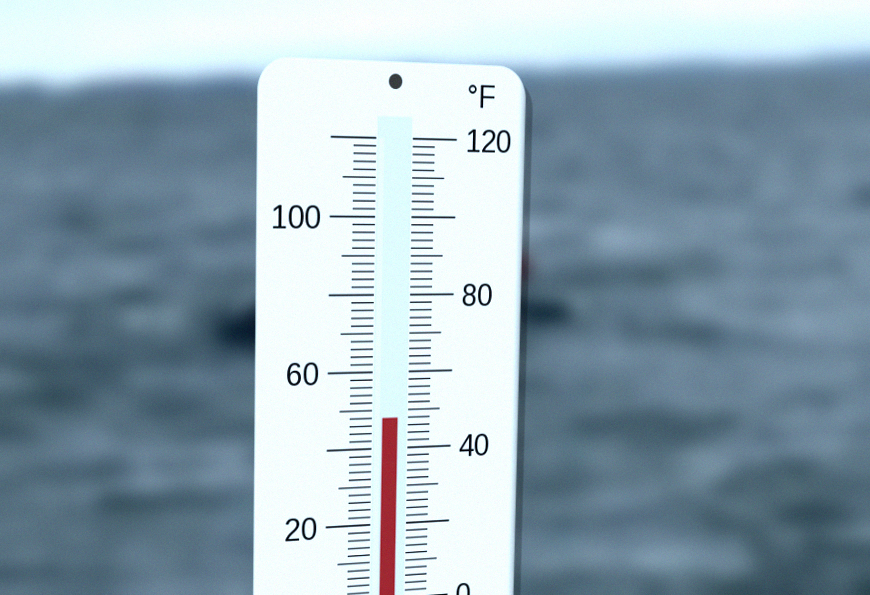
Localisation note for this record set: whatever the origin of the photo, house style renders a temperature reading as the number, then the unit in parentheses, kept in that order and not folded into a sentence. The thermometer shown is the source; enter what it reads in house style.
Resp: 48 (°F)
